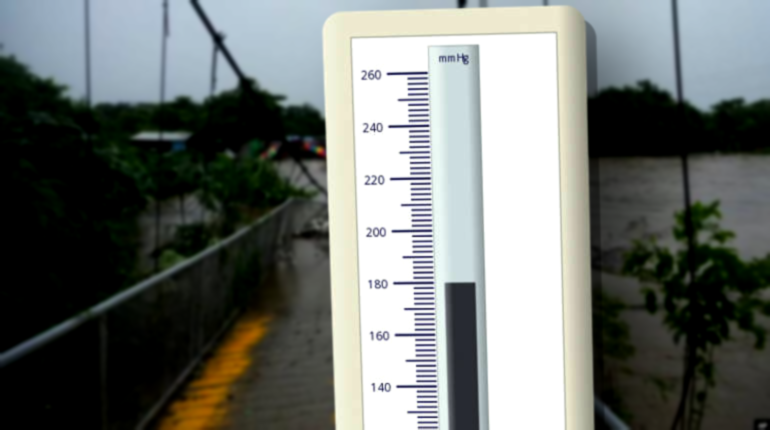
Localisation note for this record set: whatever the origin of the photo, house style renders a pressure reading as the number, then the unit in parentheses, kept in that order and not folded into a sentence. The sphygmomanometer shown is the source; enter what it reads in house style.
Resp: 180 (mmHg)
